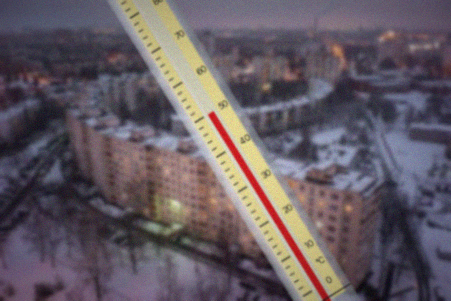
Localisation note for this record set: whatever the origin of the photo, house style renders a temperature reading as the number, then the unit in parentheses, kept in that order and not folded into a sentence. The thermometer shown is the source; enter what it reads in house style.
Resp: 50 (°C)
